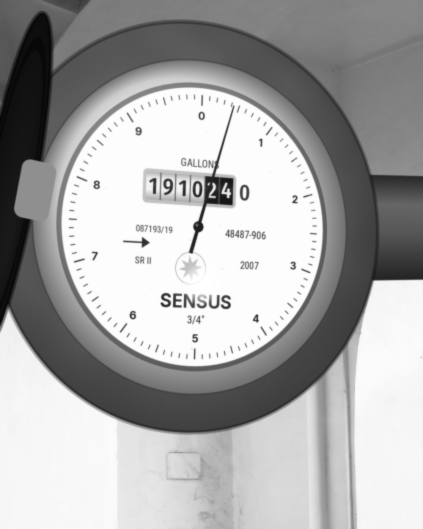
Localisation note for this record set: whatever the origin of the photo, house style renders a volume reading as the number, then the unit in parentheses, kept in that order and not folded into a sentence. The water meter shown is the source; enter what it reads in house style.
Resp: 1910240.4 (gal)
